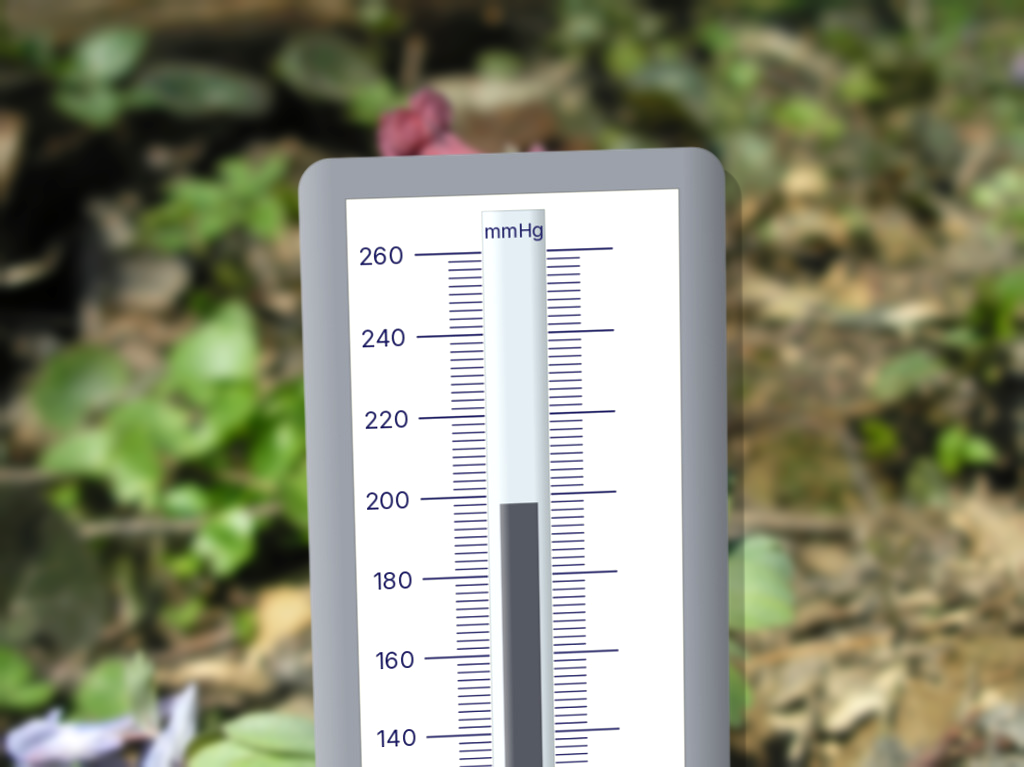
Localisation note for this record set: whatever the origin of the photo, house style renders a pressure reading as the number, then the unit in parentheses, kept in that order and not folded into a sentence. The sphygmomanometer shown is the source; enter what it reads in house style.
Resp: 198 (mmHg)
